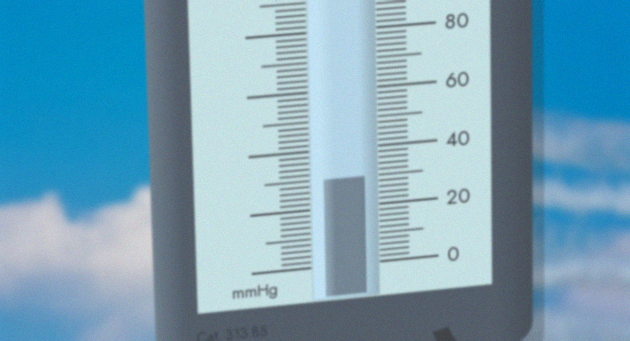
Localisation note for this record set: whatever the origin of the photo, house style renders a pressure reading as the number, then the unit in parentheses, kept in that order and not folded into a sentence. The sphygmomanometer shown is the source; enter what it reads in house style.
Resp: 30 (mmHg)
